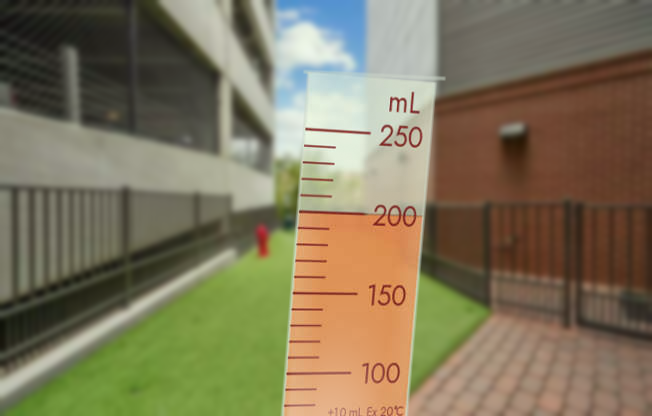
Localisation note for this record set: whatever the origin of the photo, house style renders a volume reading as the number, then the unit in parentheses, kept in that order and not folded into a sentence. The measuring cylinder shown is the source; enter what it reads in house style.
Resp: 200 (mL)
